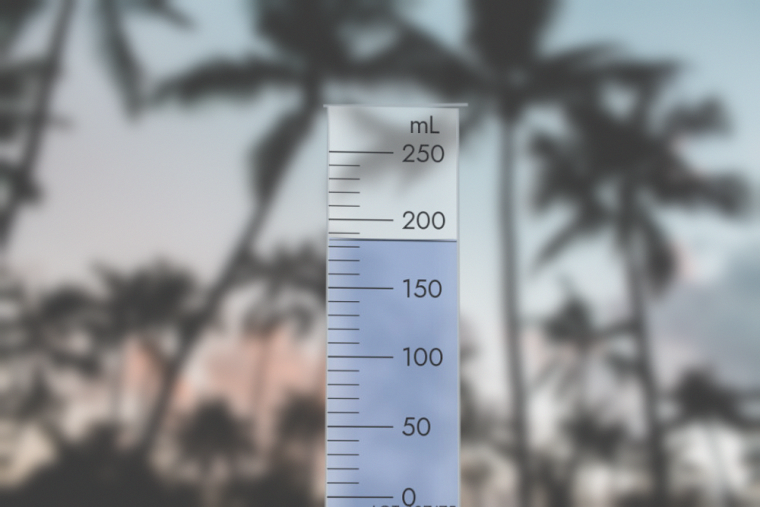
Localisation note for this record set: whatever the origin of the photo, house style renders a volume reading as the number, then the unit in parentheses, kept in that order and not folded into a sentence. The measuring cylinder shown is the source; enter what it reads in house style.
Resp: 185 (mL)
